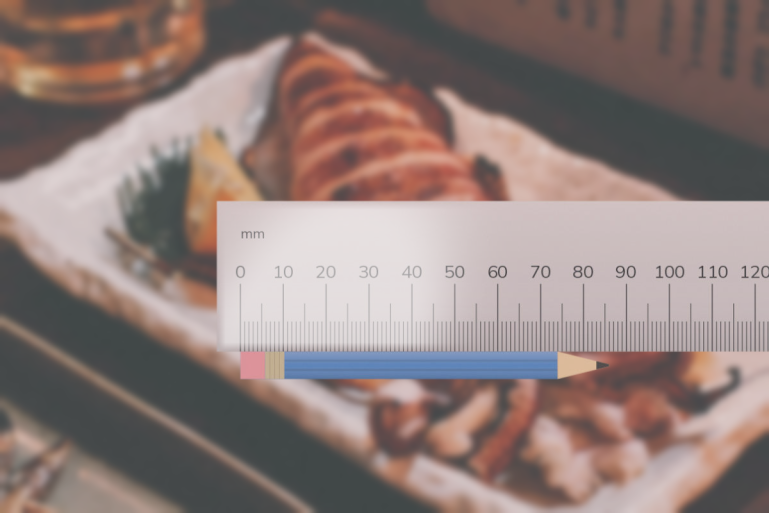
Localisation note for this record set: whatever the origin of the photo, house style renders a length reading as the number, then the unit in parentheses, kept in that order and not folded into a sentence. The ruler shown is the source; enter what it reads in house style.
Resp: 86 (mm)
